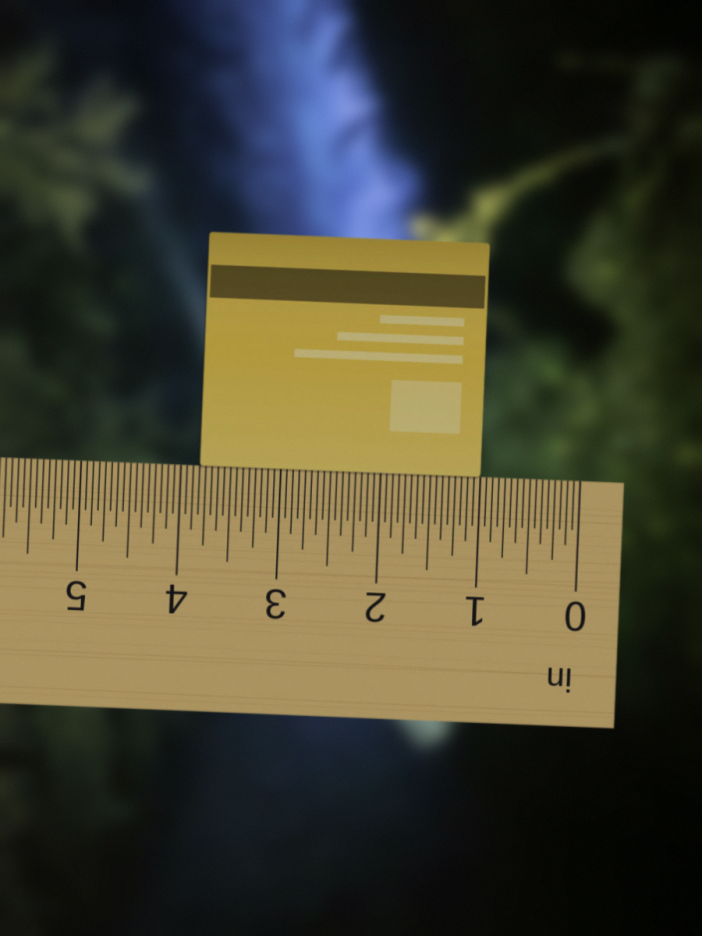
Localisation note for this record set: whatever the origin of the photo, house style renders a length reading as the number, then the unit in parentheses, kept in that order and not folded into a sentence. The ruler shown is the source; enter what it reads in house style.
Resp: 2.8125 (in)
